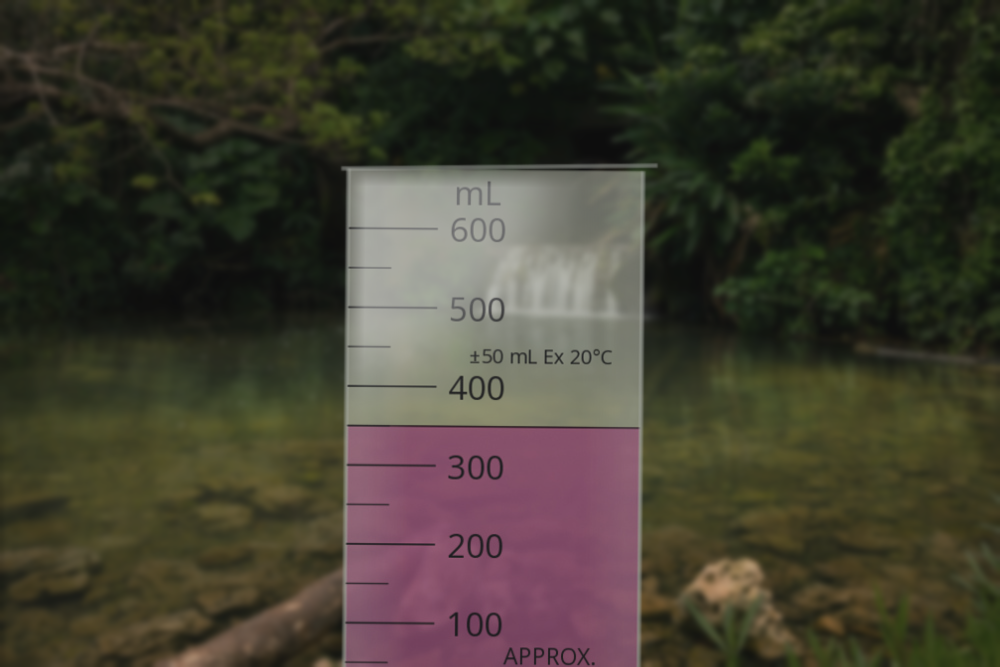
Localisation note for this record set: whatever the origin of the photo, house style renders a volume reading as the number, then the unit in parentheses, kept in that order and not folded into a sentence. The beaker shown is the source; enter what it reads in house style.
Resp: 350 (mL)
